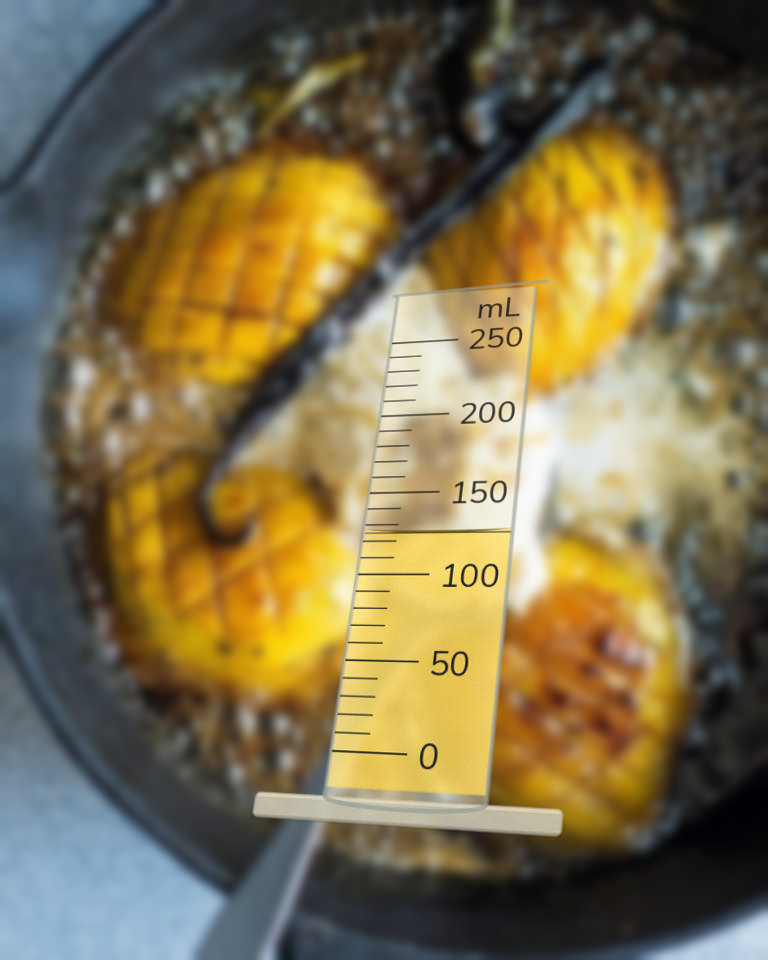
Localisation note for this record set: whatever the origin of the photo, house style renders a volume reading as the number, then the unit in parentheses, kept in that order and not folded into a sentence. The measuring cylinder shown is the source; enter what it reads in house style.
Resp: 125 (mL)
